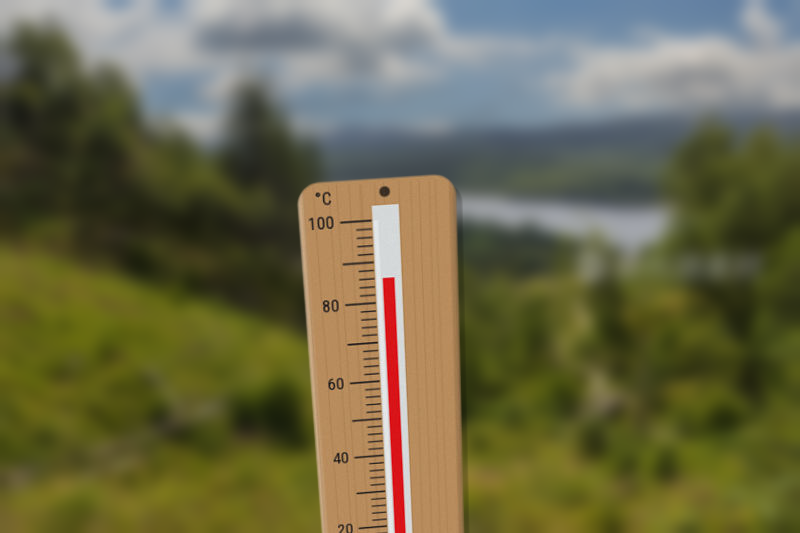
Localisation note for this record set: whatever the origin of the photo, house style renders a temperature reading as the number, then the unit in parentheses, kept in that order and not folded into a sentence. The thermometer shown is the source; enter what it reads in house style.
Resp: 86 (°C)
